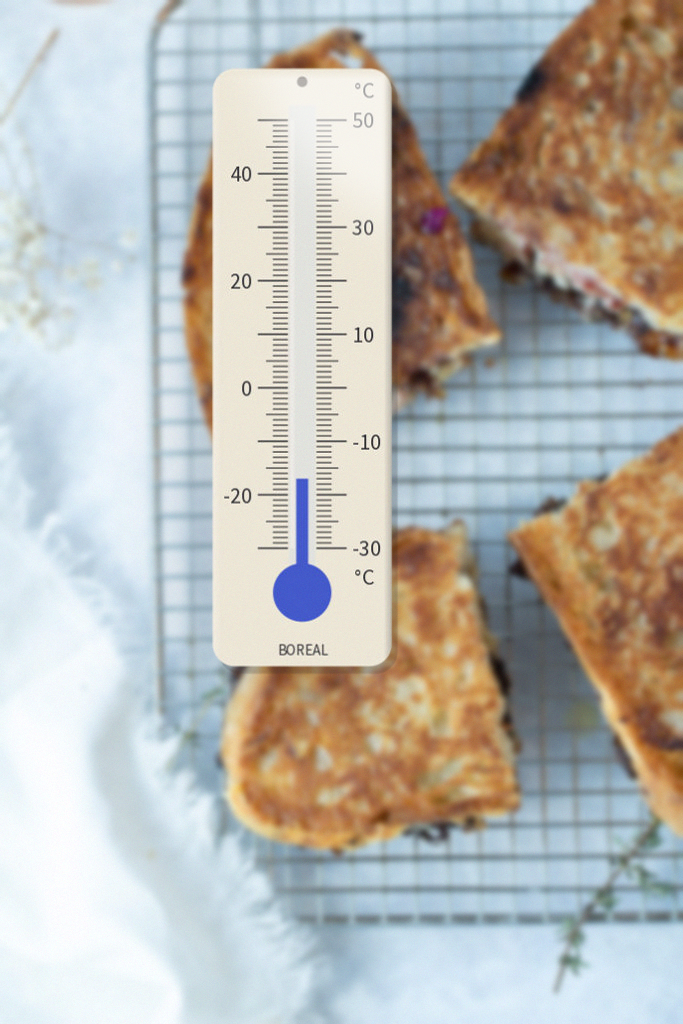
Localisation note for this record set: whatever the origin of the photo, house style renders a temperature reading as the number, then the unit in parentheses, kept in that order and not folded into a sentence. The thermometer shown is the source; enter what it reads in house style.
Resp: -17 (°C)
